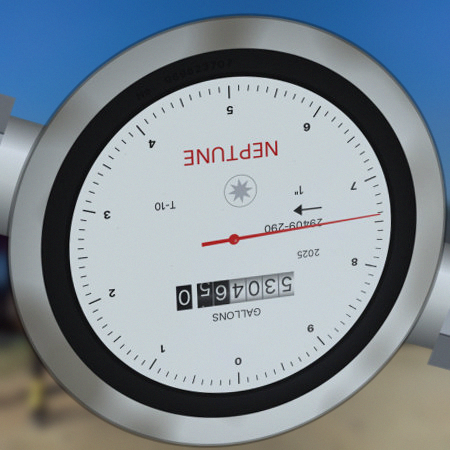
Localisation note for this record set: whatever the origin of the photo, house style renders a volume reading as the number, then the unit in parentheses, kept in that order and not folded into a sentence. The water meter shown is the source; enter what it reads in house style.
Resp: 5304647.4 (gal)
